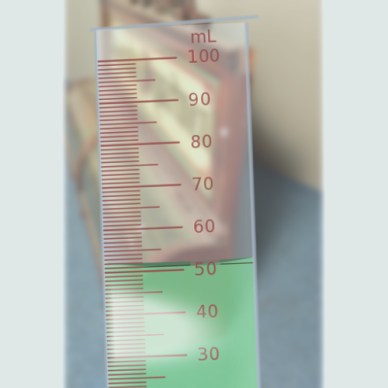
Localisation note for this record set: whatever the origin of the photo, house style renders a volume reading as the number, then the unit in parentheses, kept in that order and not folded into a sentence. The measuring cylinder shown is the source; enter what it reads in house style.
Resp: 51 (mL)
